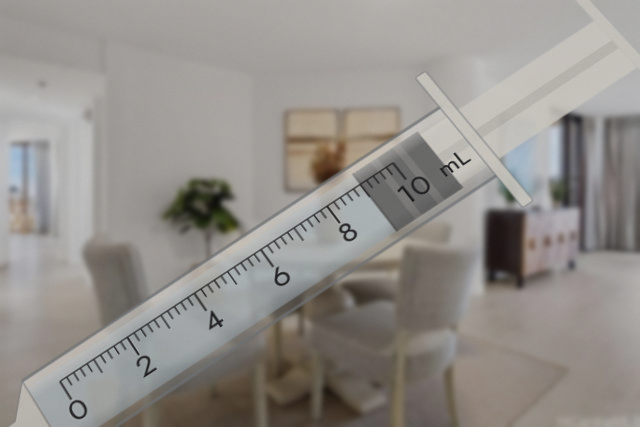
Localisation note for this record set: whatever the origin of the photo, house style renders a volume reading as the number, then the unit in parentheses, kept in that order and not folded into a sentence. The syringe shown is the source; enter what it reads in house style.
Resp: 9 (mL)
